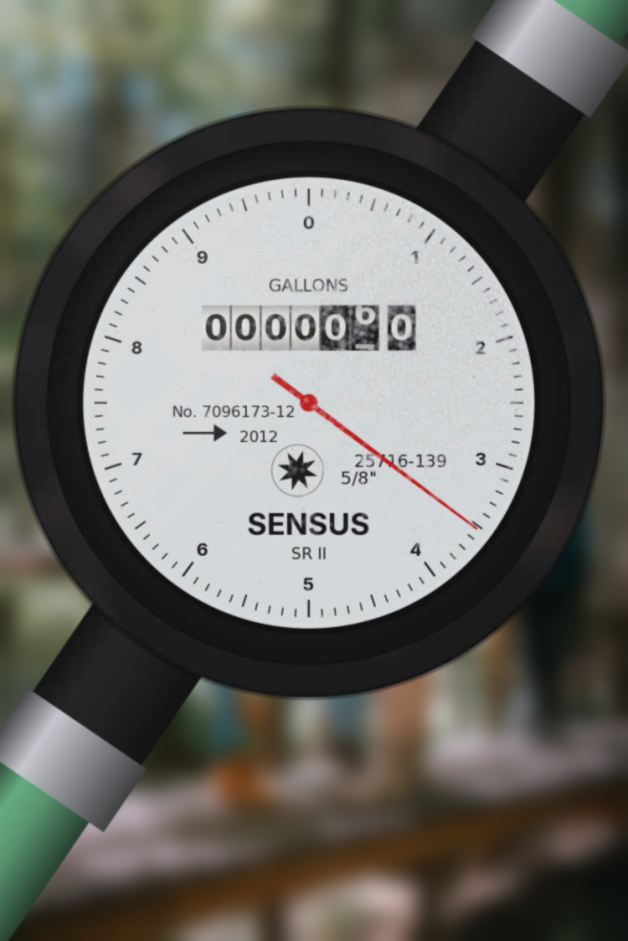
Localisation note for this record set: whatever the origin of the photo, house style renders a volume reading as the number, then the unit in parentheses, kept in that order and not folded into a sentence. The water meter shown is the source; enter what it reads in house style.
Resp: 63.5 (gal)
